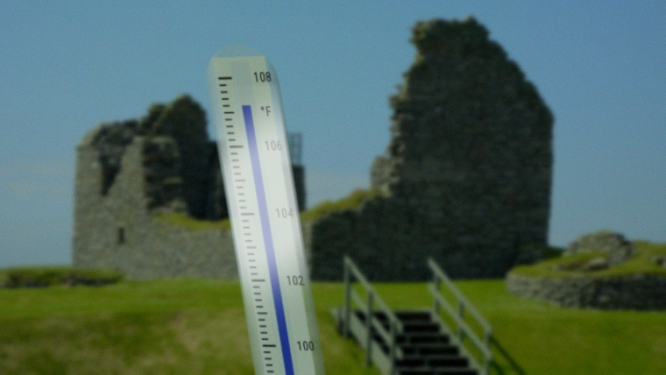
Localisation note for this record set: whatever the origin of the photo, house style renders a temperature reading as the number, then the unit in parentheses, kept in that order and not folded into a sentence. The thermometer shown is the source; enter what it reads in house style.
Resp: 107.2 (°F)
